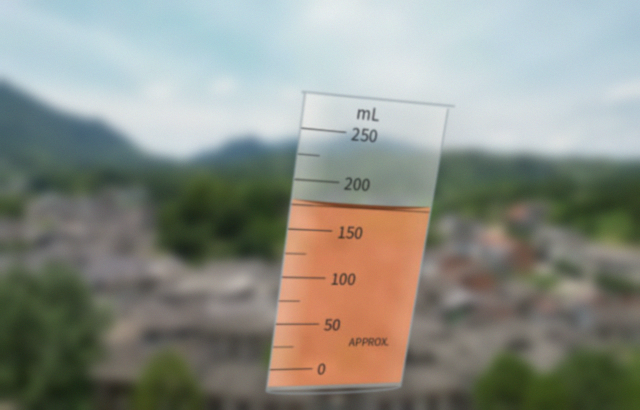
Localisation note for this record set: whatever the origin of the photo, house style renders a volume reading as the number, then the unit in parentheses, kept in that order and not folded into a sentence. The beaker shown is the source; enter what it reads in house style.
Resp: 175 (mL)
